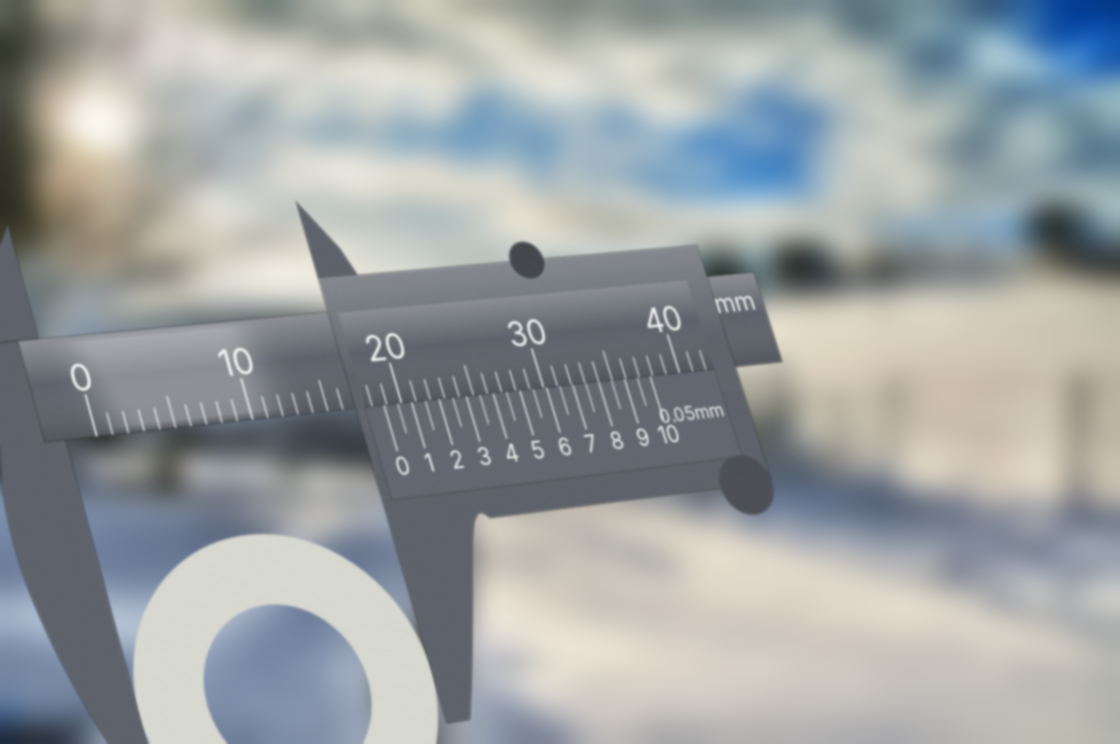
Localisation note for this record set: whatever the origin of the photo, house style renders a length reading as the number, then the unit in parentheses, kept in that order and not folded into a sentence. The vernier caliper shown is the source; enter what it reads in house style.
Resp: 18.8 (mm)
